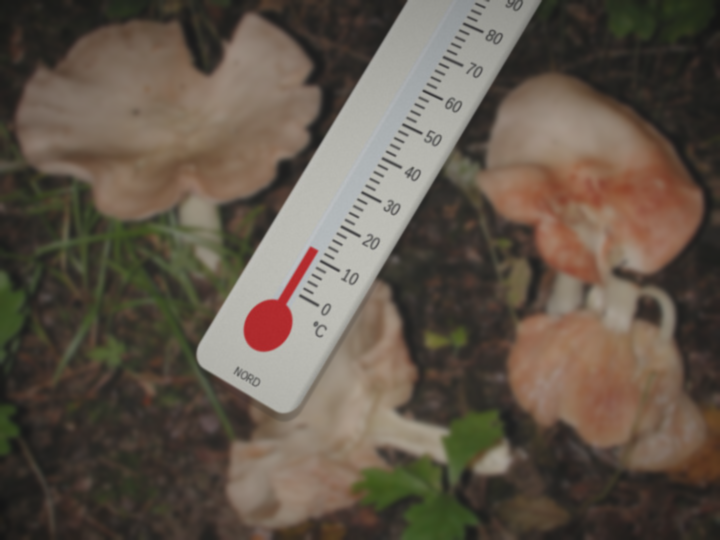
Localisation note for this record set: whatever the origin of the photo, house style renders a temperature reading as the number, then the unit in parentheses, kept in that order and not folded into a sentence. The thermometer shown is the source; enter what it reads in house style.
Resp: 12 (°C)
